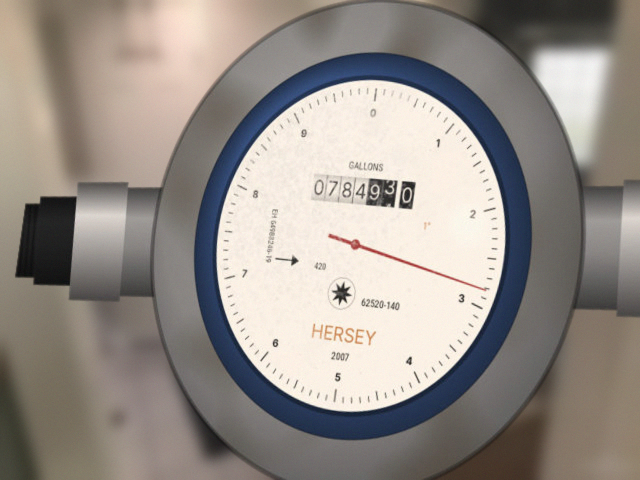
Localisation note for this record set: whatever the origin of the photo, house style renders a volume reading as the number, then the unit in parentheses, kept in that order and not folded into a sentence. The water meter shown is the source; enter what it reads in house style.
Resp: 784932.8 (gal)
